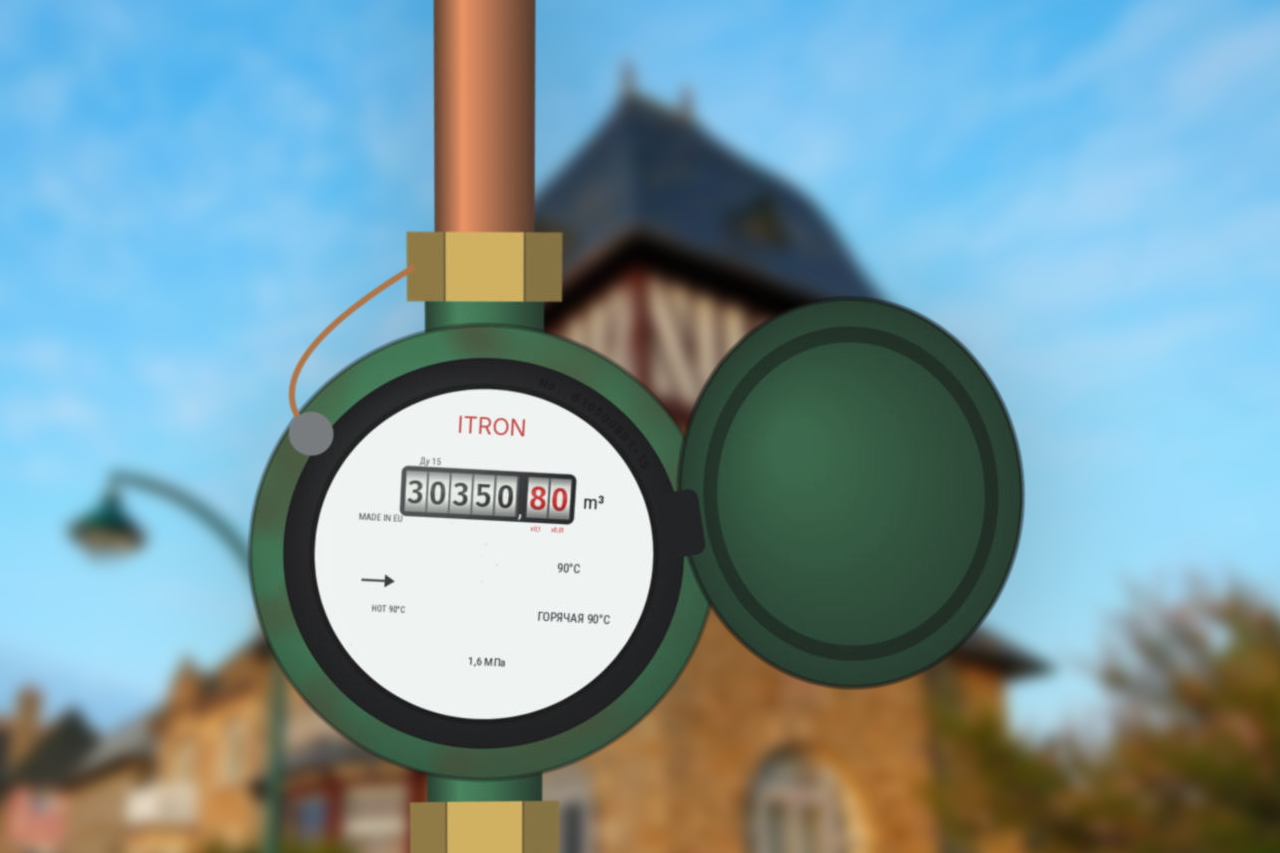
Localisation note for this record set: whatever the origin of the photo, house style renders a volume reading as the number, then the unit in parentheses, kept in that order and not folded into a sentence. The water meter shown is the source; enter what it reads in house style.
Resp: 30350.80 (m³)
